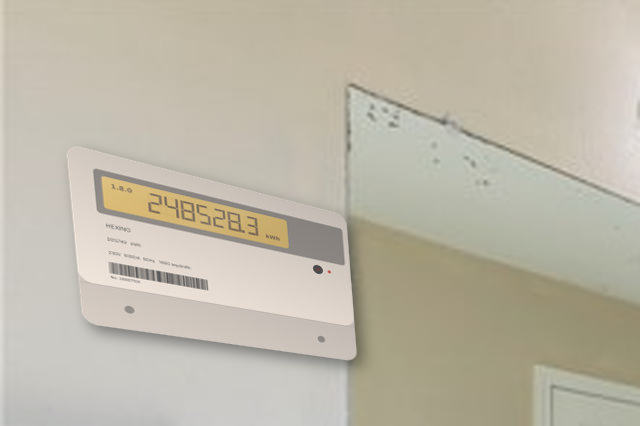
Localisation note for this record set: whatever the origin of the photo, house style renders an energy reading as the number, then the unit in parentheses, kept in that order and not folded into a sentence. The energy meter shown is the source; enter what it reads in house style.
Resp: 248528.3 (kWh)
